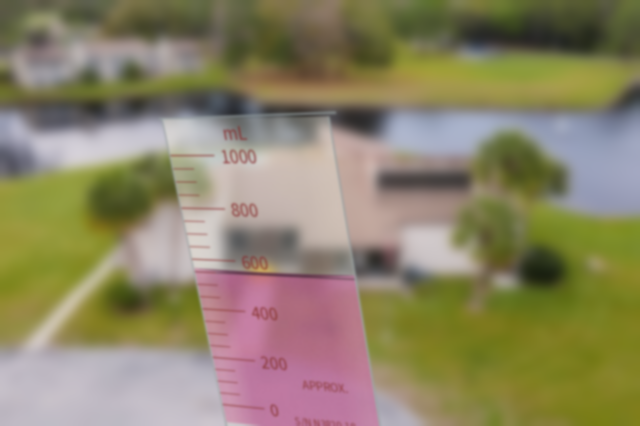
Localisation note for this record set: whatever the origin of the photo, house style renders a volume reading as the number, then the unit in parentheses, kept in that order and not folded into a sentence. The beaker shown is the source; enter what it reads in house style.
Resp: 550 (mL)
